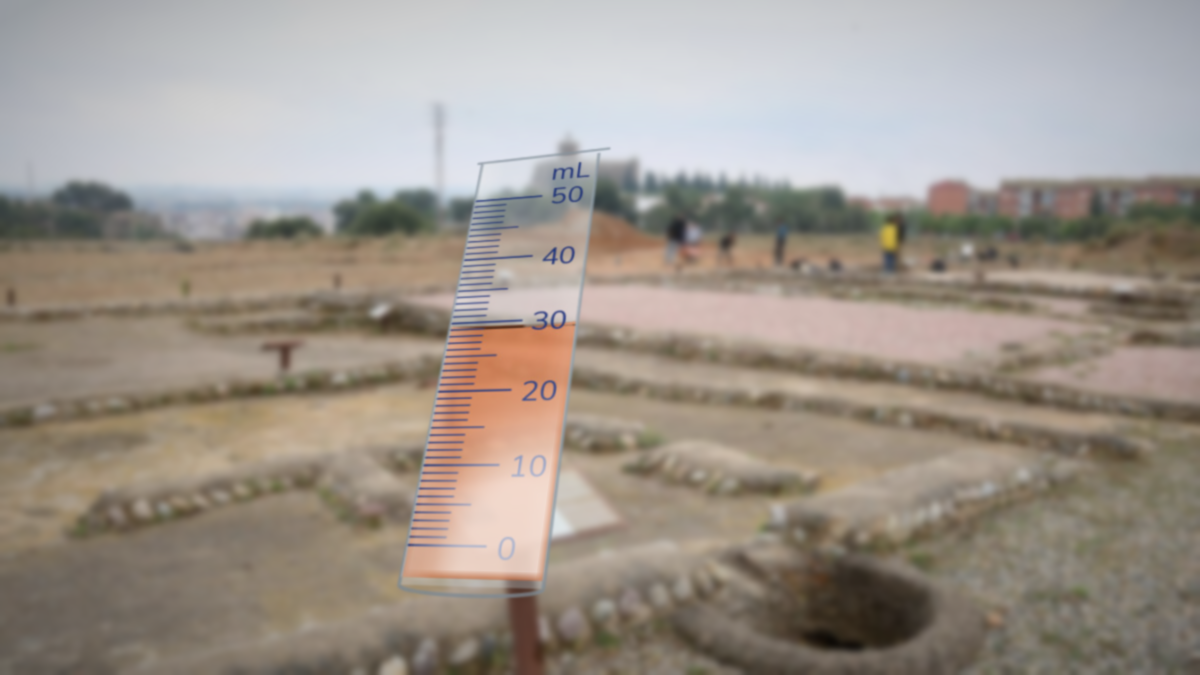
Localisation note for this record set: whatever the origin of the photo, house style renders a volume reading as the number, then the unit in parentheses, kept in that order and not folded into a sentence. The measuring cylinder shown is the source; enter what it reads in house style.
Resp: 29 (mL)
